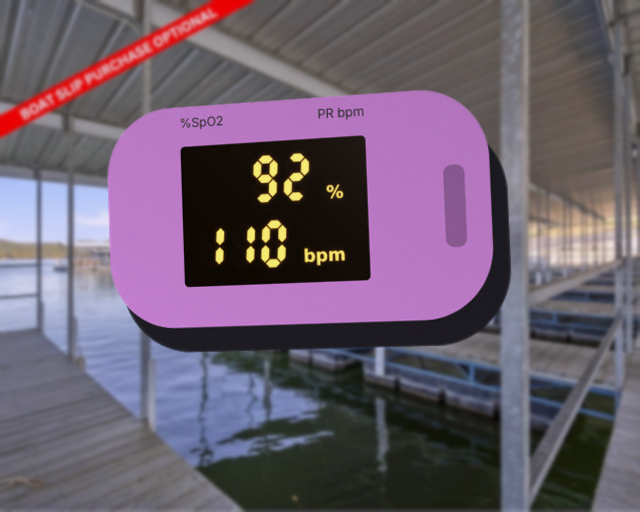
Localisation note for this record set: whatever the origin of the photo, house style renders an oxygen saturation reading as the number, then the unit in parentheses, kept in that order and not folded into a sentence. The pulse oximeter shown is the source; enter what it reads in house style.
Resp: 92 (%)
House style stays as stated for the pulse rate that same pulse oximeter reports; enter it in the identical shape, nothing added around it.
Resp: 110 (bpm)
